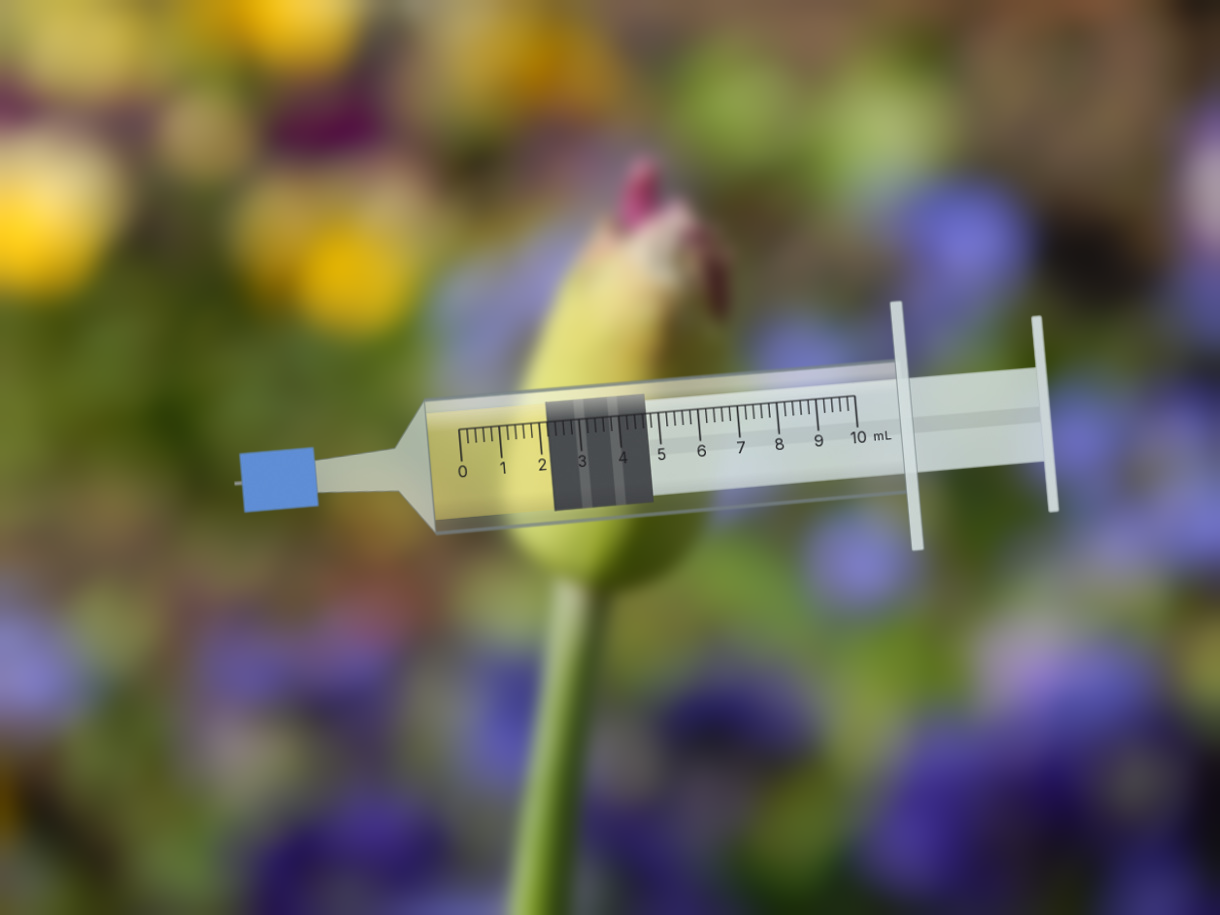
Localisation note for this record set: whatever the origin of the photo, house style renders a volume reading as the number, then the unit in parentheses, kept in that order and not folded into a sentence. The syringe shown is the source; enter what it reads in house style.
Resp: 2.2 (mL)
